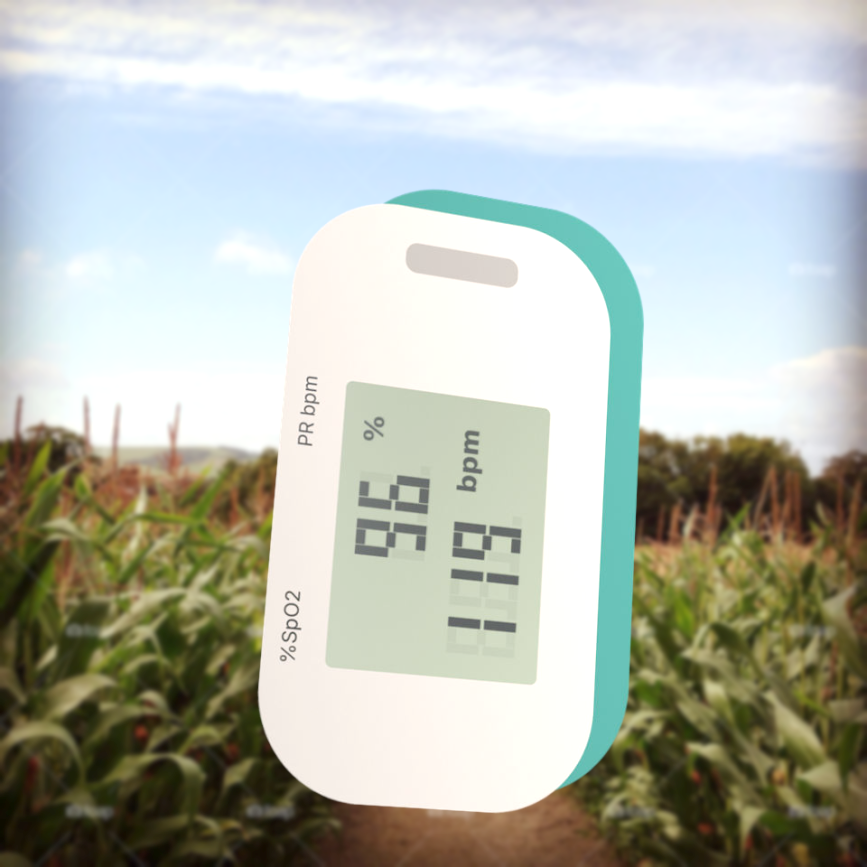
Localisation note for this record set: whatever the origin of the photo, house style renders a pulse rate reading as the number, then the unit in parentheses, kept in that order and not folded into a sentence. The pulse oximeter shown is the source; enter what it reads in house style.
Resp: 119 (bpm)
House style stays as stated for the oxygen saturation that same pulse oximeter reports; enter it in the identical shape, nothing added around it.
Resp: 96 (%)
